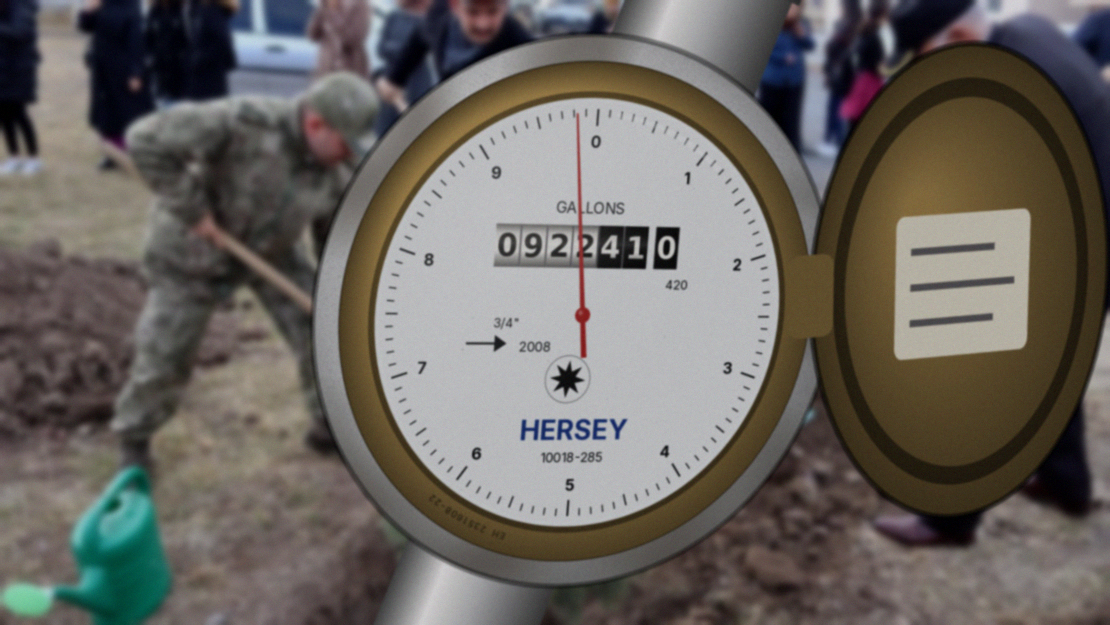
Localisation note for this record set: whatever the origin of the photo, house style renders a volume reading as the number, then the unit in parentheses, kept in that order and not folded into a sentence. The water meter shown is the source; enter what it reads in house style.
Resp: 922409.8 (gal)
